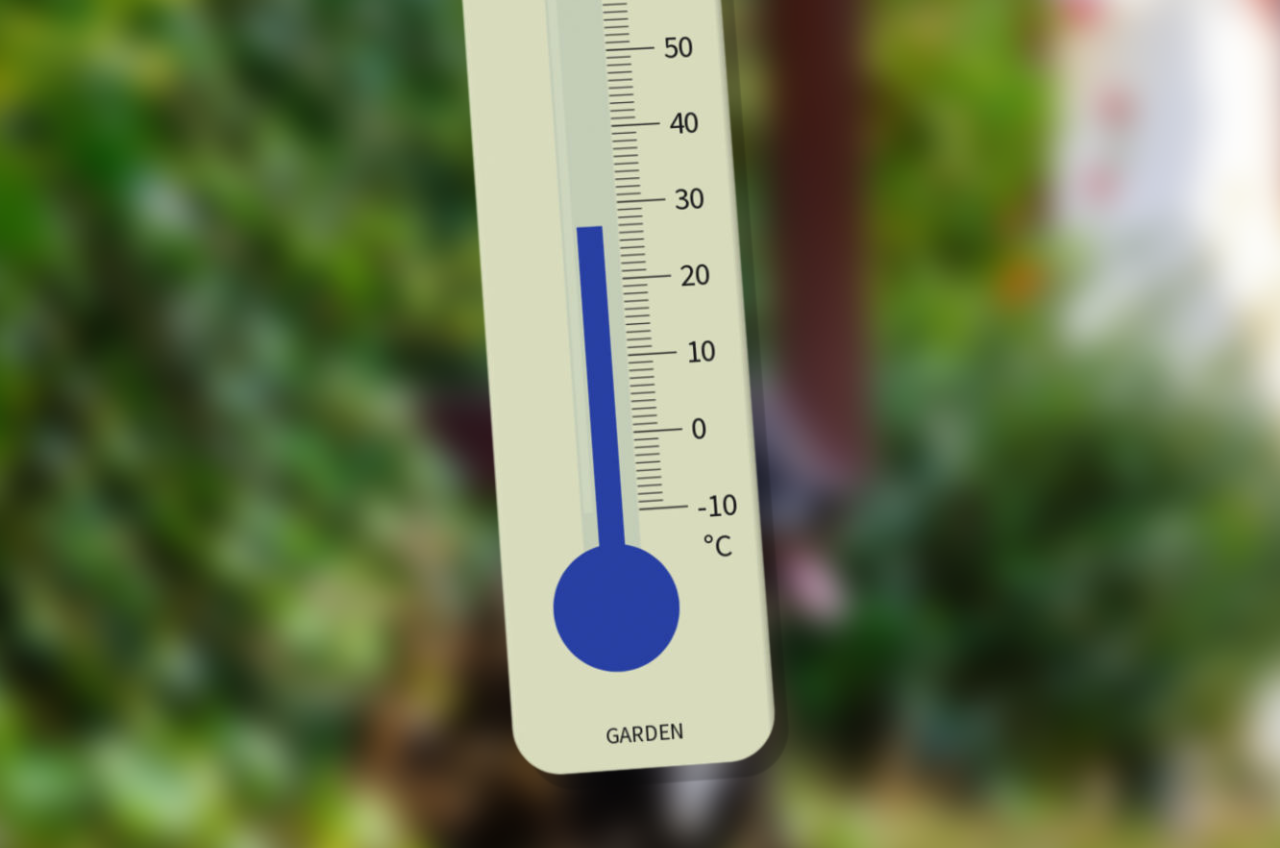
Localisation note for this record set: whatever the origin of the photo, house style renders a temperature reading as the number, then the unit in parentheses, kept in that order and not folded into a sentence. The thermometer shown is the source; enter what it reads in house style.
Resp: 27 (°C)
